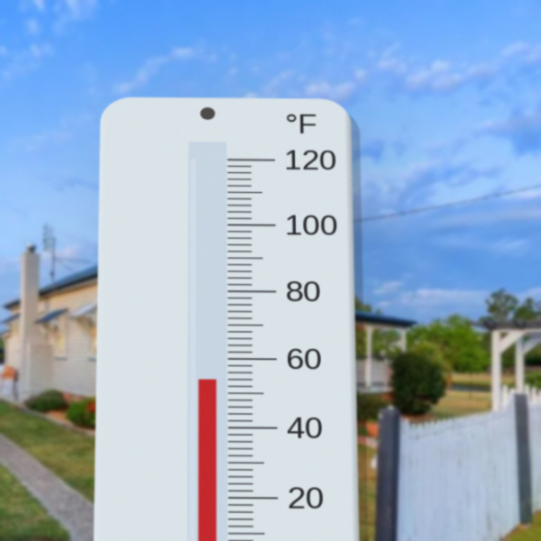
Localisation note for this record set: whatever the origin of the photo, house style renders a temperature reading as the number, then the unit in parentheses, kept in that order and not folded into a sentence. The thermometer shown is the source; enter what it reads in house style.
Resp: 54 (°F)
